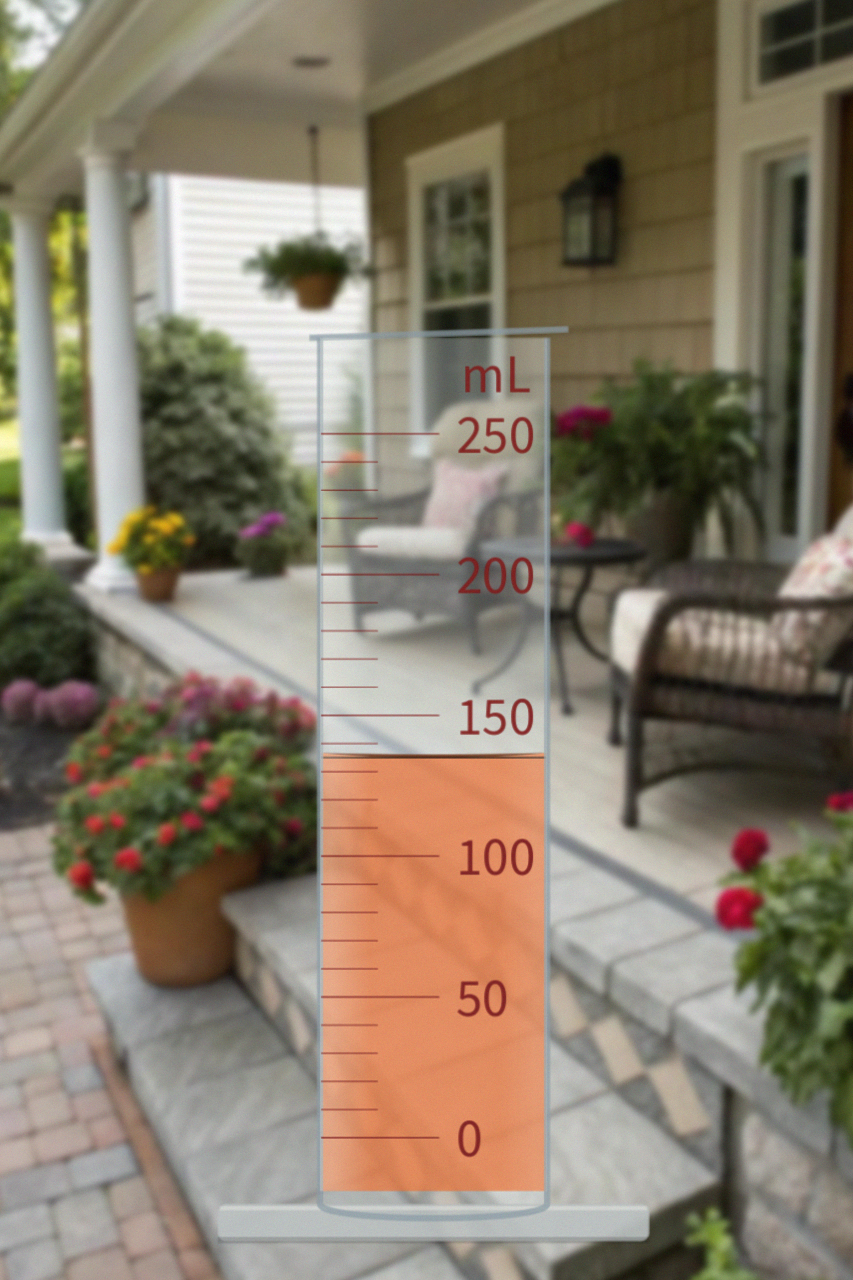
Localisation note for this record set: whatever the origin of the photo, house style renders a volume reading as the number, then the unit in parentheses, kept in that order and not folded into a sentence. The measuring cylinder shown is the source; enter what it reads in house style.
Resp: 135 (mL)
